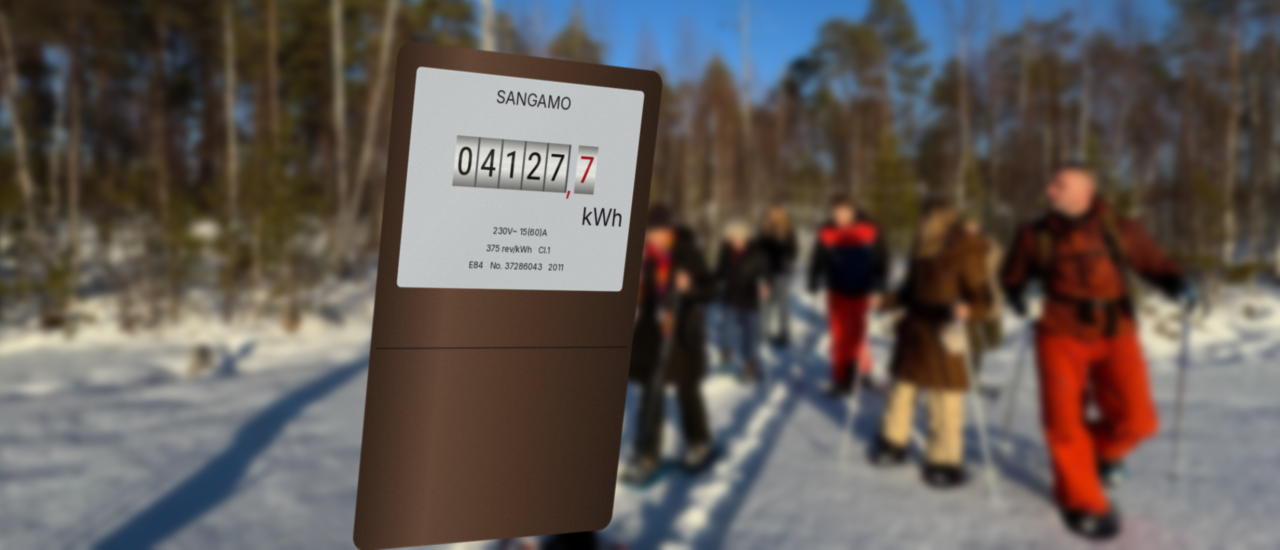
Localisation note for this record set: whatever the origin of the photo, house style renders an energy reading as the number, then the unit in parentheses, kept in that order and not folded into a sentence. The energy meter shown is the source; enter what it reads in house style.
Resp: 4127.7 (kWh)
